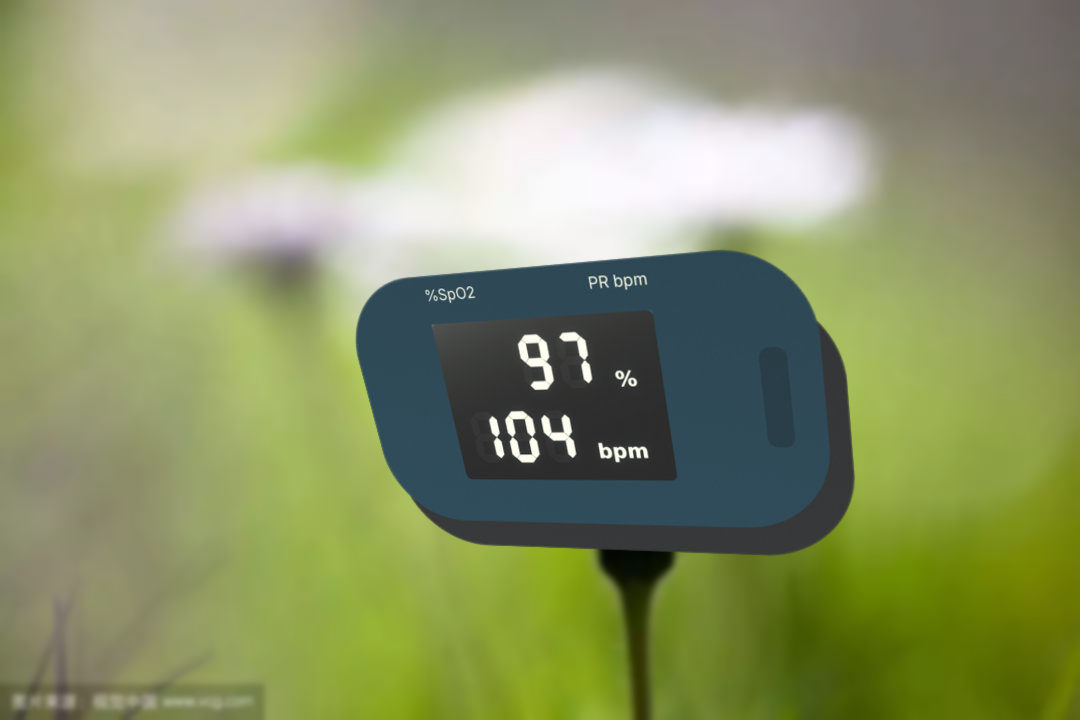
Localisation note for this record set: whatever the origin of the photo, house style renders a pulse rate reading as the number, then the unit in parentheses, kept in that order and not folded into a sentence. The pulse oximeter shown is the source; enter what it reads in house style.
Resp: 104 (bpm)
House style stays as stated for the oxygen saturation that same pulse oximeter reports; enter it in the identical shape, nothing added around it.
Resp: 97 (%)
